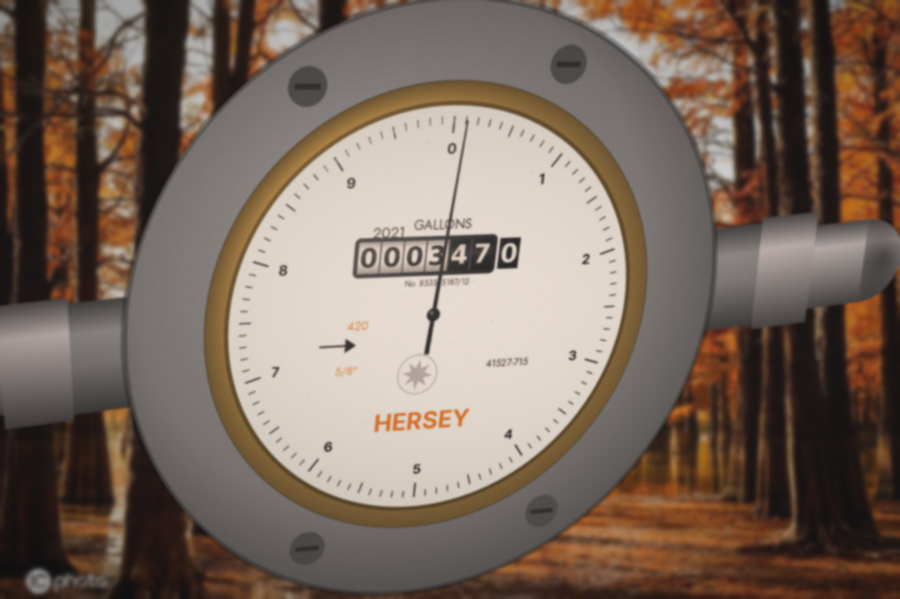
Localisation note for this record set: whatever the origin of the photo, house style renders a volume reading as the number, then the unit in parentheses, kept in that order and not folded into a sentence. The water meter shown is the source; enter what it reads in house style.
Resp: 3470.1 (gal)
